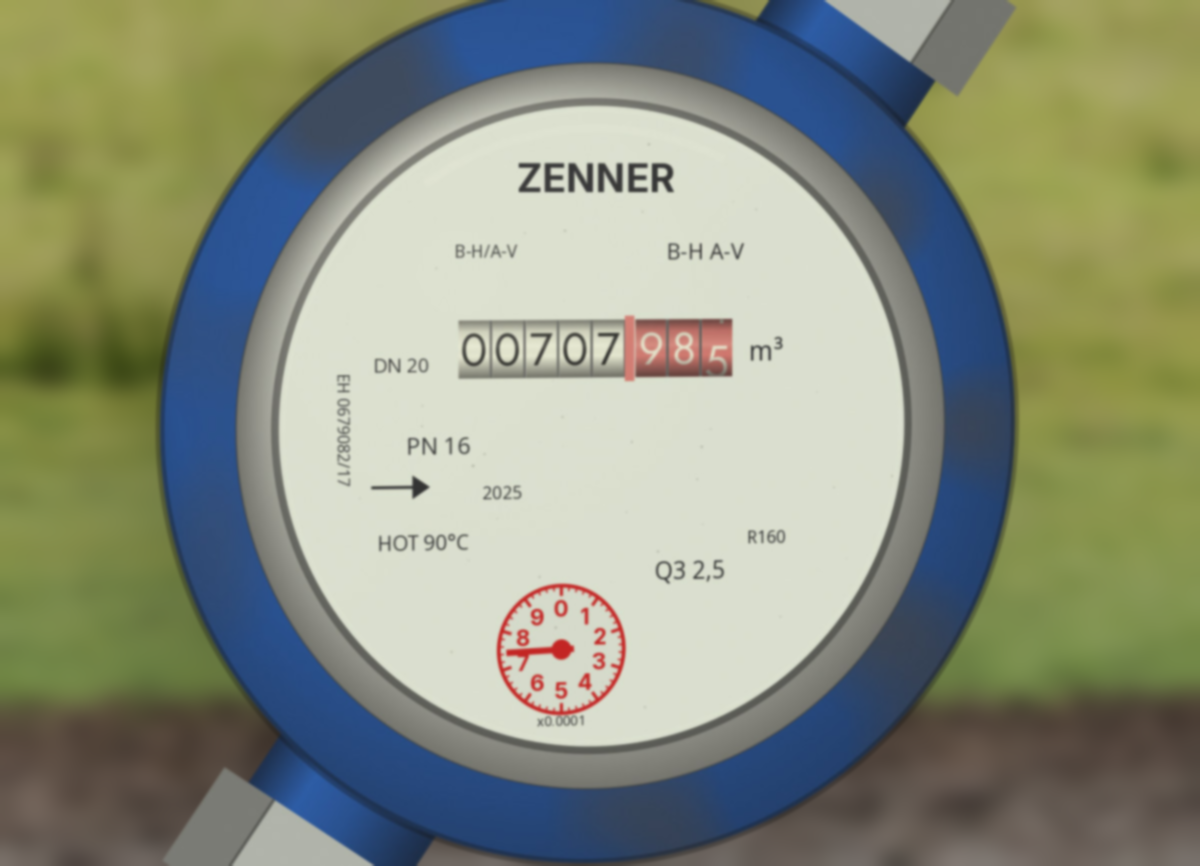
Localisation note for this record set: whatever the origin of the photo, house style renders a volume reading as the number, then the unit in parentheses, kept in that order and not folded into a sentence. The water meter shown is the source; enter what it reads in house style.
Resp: 707.9847 (m³)
